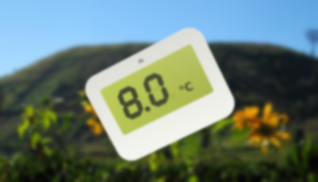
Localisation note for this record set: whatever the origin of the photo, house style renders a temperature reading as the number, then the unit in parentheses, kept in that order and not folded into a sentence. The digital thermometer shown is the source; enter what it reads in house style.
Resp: 8.0 (°C)
